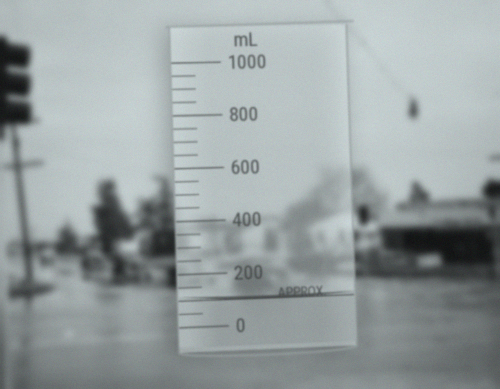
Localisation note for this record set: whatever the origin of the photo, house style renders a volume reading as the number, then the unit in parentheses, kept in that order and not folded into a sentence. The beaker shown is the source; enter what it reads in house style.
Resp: 100 (mL)
